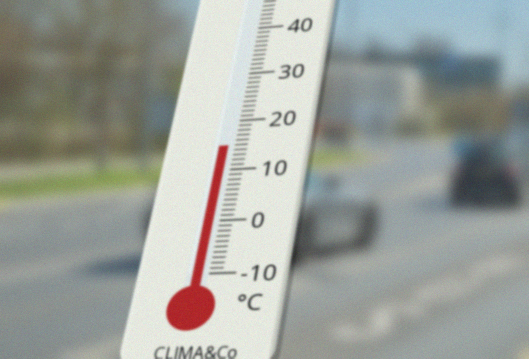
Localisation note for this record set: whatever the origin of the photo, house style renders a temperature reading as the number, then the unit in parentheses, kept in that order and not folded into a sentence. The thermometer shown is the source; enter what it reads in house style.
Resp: 15 (°C)
